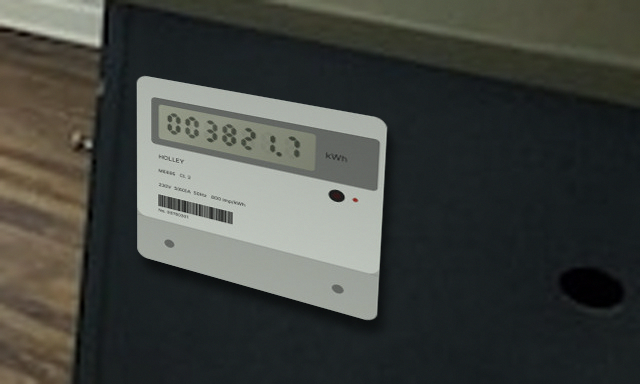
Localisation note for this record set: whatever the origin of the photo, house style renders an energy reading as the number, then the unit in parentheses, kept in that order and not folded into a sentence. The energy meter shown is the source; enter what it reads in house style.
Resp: 3821.7 (kWh)
